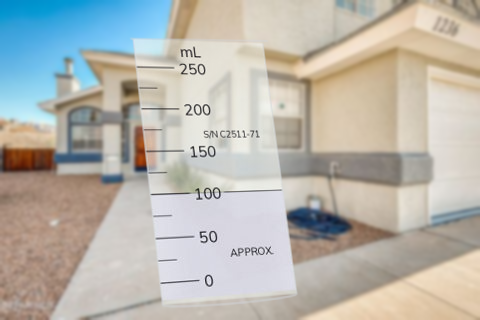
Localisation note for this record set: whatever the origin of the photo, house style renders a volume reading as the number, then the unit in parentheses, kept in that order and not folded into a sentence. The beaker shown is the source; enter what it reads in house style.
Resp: 100 (mL)
